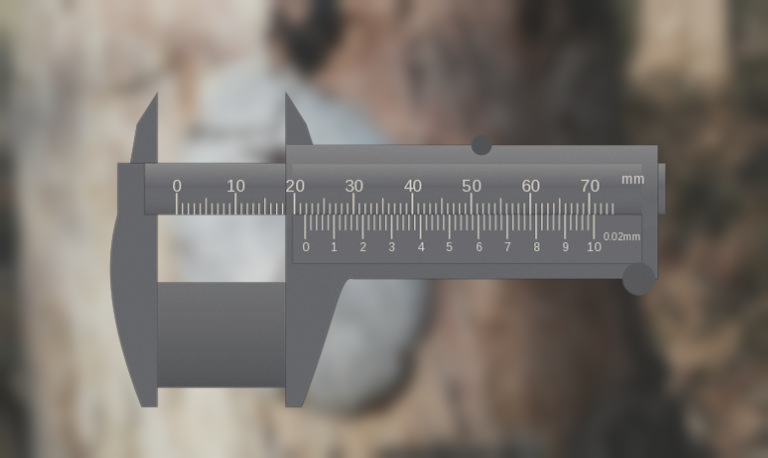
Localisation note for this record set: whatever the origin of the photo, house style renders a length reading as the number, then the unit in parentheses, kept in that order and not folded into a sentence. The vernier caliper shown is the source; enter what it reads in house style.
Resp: 21.8 (mm)
